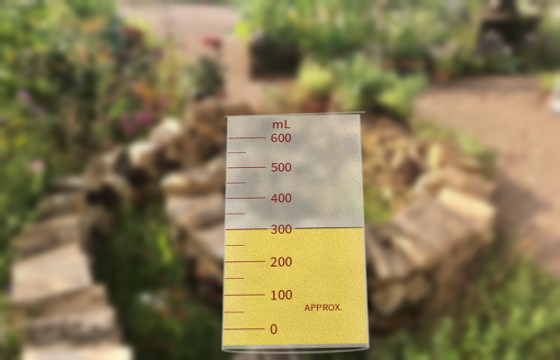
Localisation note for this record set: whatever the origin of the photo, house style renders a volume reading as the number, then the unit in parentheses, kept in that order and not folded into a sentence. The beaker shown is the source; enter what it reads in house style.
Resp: 300 (mL)
